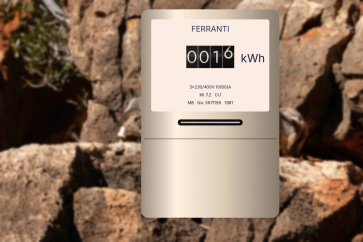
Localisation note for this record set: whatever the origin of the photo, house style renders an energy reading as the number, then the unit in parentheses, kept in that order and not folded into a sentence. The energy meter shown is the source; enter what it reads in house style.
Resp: 16 (kWh)
